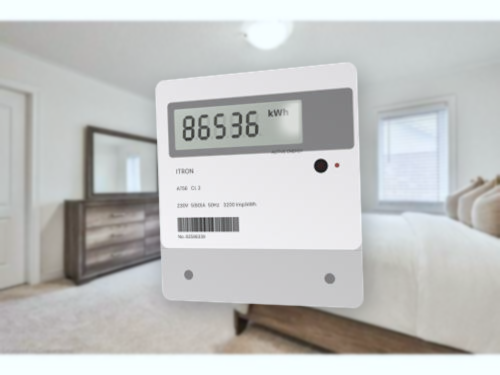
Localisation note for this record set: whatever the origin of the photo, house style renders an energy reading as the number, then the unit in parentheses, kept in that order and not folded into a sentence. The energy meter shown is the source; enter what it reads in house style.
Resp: 86536 (kWh)
